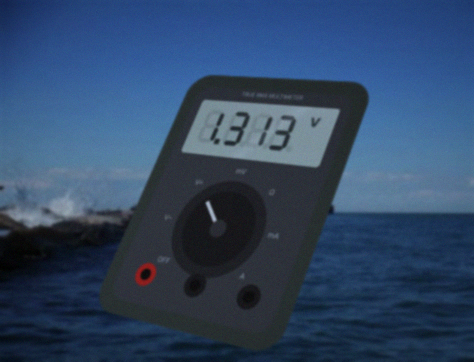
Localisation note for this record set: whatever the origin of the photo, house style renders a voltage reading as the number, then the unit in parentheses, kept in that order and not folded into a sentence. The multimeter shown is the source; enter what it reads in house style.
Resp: 1.313 (V)
